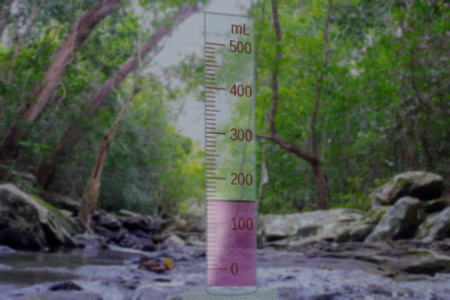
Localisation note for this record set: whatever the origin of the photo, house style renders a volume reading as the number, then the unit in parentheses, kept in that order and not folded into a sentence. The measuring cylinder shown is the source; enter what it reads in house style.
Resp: 150 (mL)
